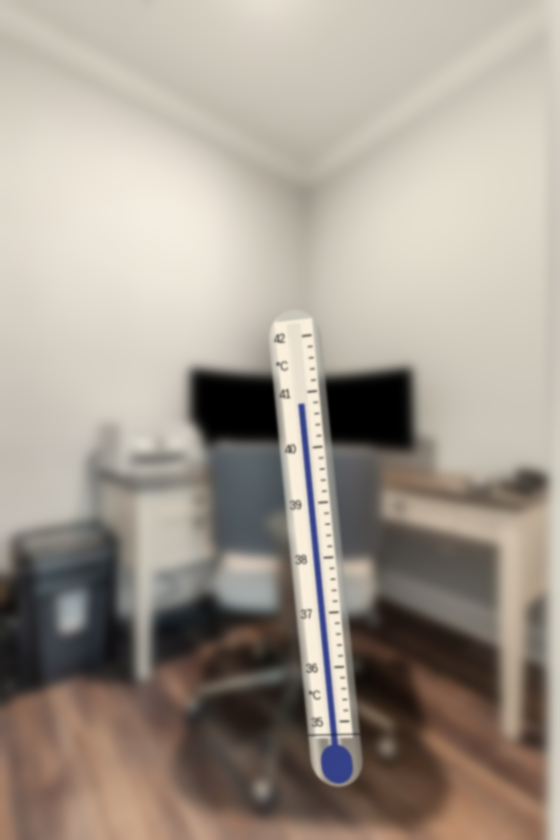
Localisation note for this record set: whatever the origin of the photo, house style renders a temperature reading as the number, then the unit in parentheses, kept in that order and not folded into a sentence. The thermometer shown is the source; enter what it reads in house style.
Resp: 40.8 (°C)
